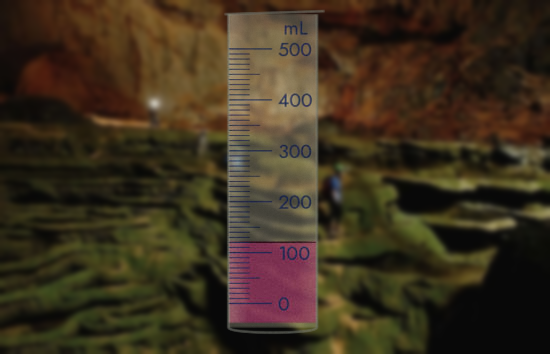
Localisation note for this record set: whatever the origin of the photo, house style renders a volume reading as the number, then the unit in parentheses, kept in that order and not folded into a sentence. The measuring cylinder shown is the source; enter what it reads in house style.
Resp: 120 (mL)
